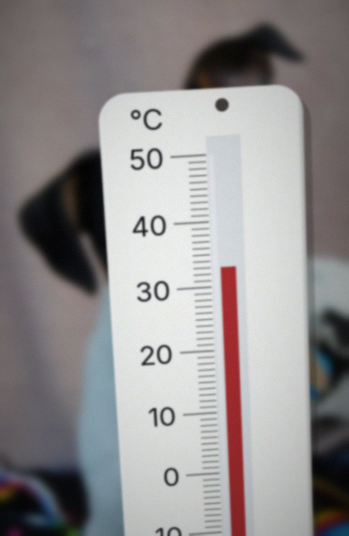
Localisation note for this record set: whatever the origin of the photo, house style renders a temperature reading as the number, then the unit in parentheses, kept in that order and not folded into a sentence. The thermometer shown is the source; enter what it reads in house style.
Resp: 33 (°C)
